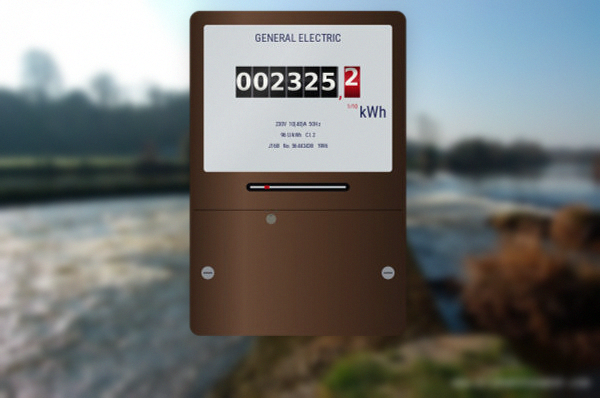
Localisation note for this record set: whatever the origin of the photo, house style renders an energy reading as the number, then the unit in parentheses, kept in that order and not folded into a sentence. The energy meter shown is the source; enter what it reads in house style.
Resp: 2325.2 (kWh)
